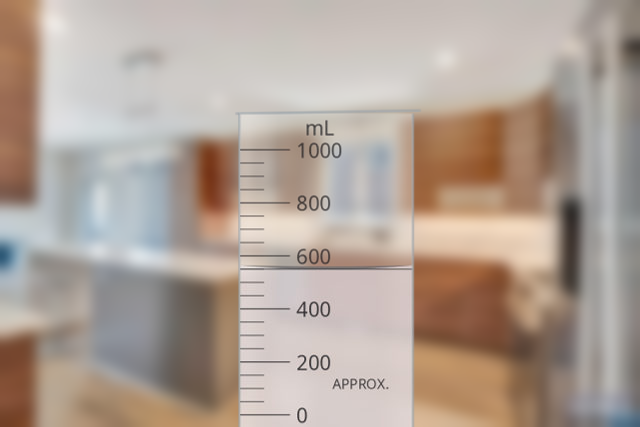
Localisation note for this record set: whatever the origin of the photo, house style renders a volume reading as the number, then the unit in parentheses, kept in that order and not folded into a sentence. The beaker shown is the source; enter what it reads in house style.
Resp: 550 (mL)
